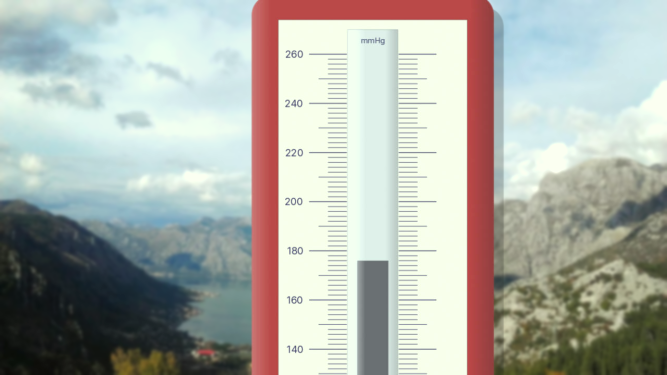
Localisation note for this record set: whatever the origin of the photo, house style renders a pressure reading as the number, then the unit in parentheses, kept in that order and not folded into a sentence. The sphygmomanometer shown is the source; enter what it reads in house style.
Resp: 176 (mmHg)
